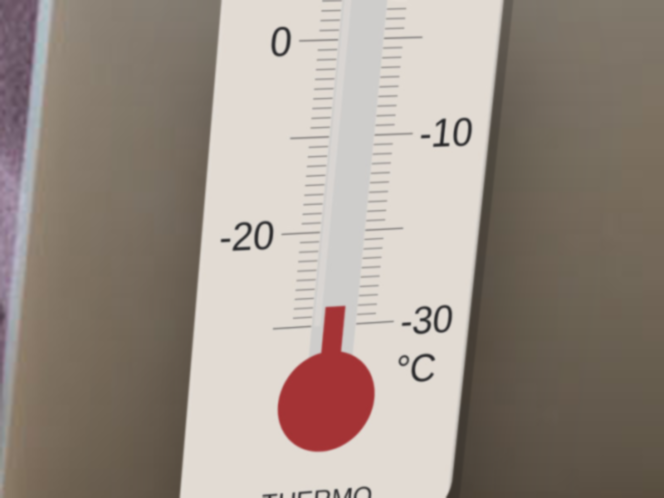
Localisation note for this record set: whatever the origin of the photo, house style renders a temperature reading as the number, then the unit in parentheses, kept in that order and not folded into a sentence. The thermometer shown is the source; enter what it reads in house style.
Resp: -28 (°C)
